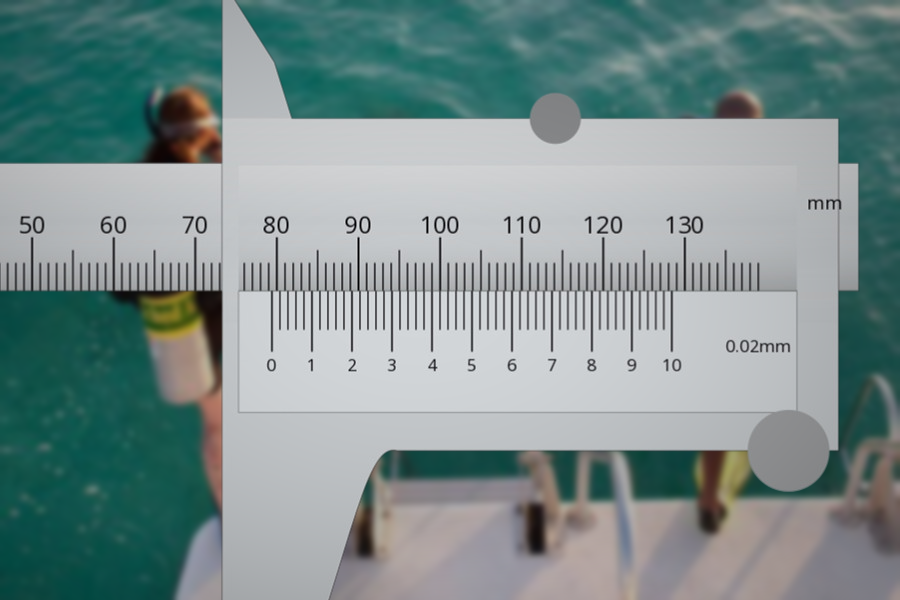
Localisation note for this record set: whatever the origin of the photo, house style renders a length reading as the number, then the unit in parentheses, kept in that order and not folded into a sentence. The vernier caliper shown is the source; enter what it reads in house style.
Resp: 79.4 (mm)
